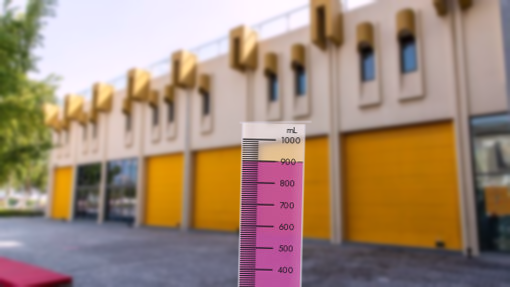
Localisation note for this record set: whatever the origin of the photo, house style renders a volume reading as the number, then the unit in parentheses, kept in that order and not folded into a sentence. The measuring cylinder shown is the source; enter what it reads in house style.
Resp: 900 (mL)
